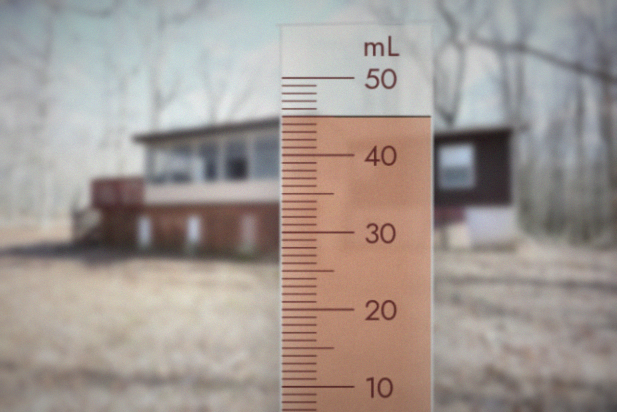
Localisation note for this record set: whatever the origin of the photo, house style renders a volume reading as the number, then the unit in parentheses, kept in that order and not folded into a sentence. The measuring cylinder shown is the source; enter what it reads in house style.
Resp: 45 (mL)
